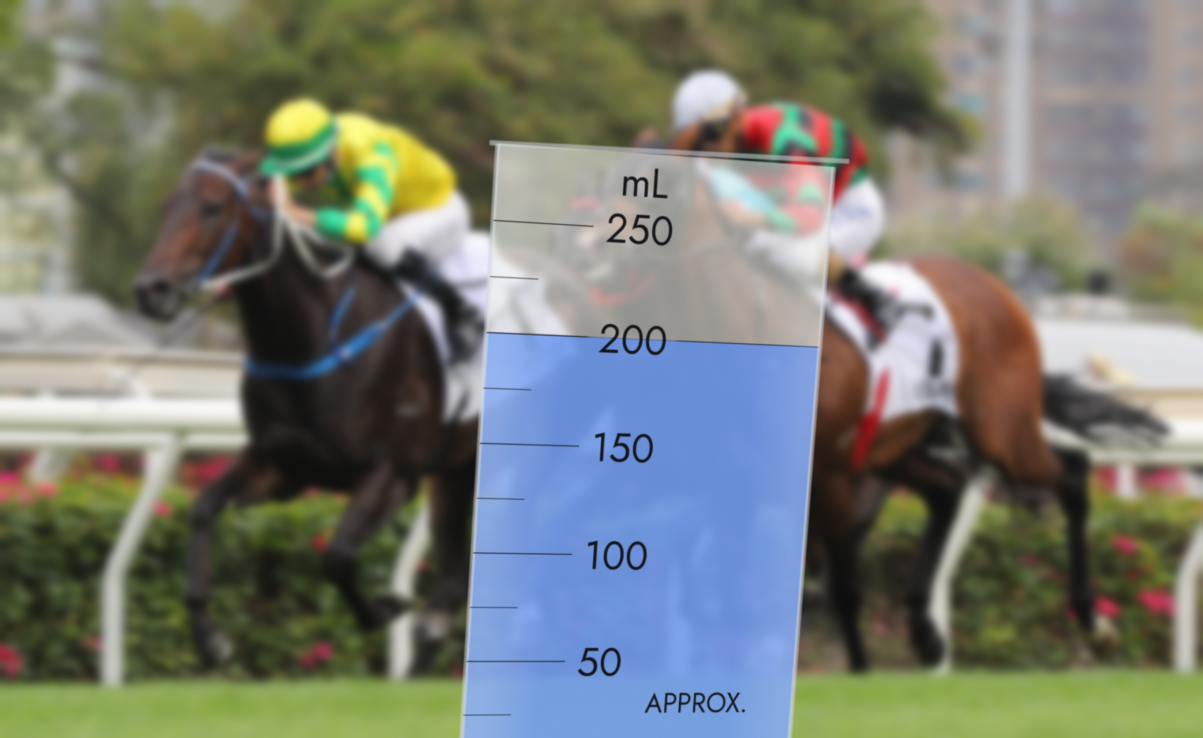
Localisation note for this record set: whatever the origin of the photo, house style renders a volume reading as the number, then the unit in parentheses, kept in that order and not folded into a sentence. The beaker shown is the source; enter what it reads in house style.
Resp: 200 (mL)
